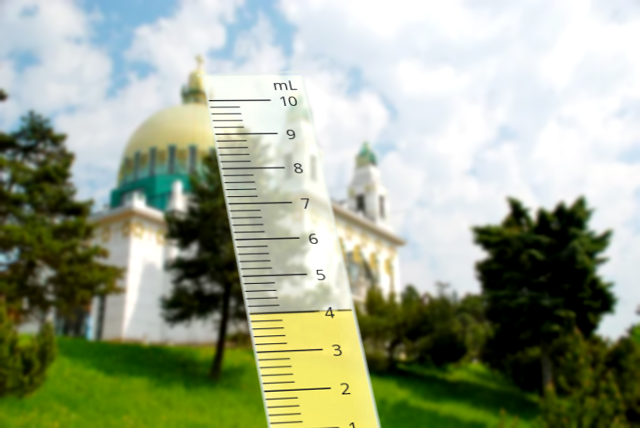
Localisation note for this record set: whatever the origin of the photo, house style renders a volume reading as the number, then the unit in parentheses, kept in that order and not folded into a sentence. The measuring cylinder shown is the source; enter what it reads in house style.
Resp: 4 (mL)
